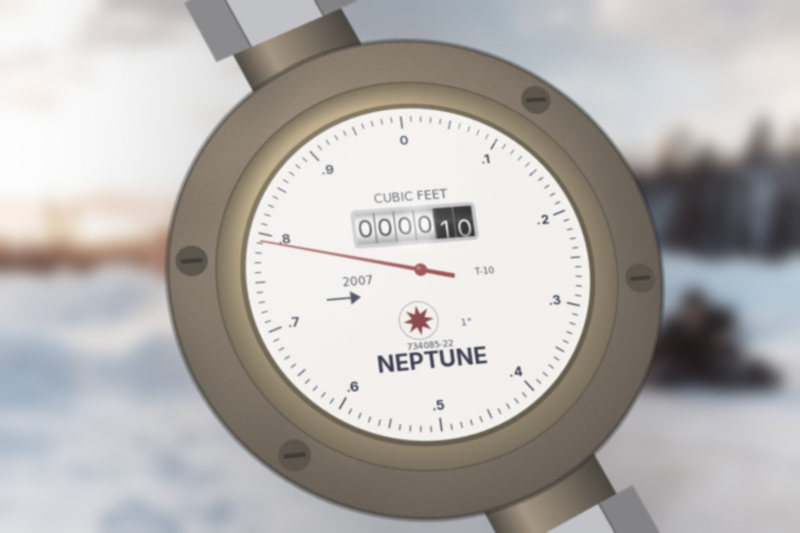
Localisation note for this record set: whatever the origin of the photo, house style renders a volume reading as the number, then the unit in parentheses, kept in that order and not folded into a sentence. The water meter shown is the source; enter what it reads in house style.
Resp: 9.79 (ft³)
